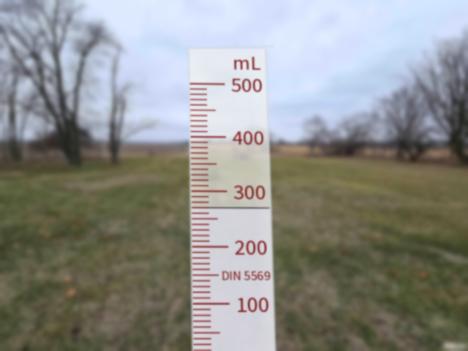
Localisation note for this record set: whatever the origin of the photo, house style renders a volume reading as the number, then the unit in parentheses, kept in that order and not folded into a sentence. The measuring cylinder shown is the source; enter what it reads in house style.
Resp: 270 (mL)
